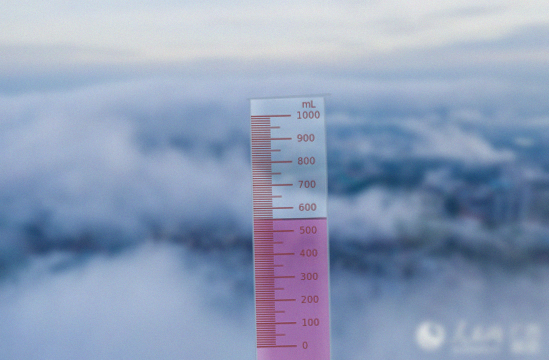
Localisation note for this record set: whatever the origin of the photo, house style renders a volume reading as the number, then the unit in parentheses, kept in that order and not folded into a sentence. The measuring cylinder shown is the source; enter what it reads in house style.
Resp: 550 (mL)
